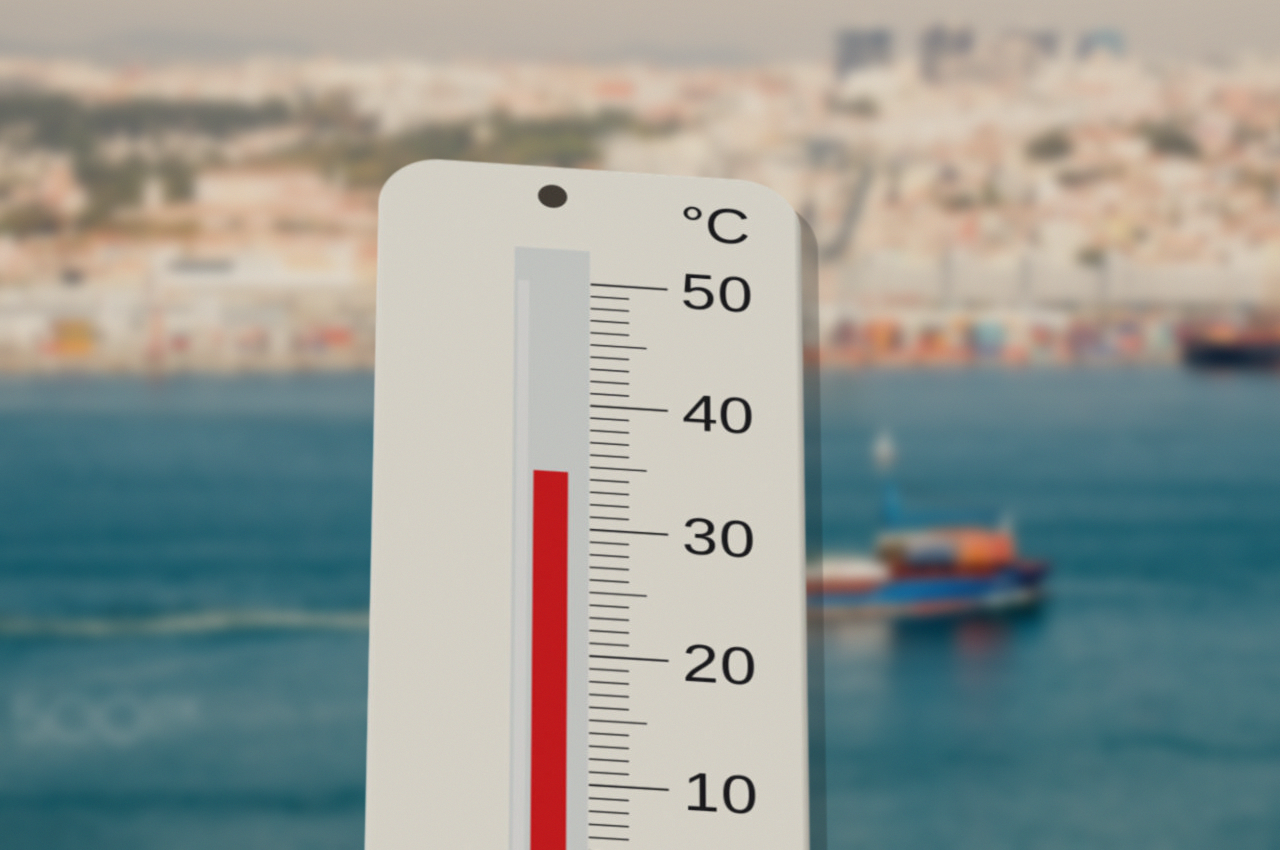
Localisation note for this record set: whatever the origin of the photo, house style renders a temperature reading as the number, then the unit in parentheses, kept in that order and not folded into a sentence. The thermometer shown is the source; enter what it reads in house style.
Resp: 34.5 (°C)
